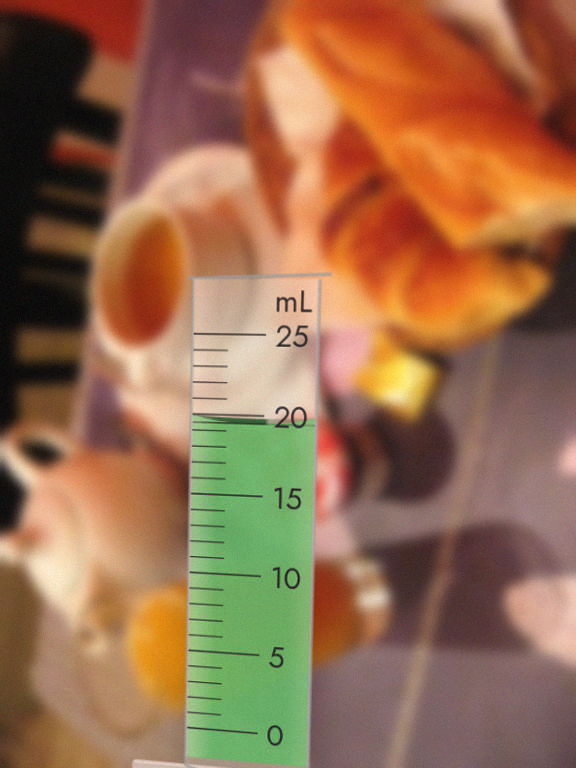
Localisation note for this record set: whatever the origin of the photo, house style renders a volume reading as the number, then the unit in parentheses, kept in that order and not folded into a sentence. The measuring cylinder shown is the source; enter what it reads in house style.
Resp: 19.5 (mL)
